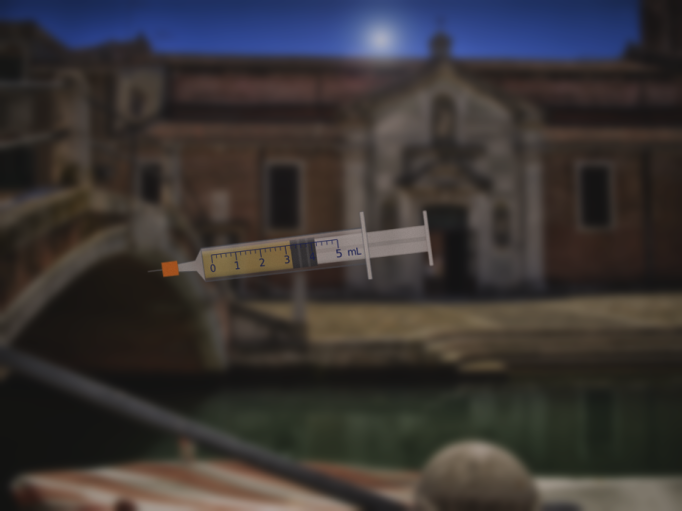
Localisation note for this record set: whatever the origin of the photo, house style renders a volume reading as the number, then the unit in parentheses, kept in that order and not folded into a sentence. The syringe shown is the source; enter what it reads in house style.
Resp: 3.2 (mL)
